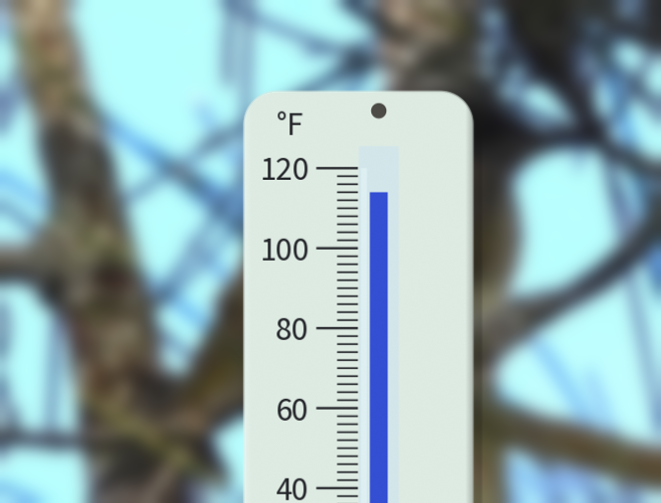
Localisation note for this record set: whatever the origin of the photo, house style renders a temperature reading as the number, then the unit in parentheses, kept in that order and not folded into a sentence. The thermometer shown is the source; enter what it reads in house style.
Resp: 114 (°F)
